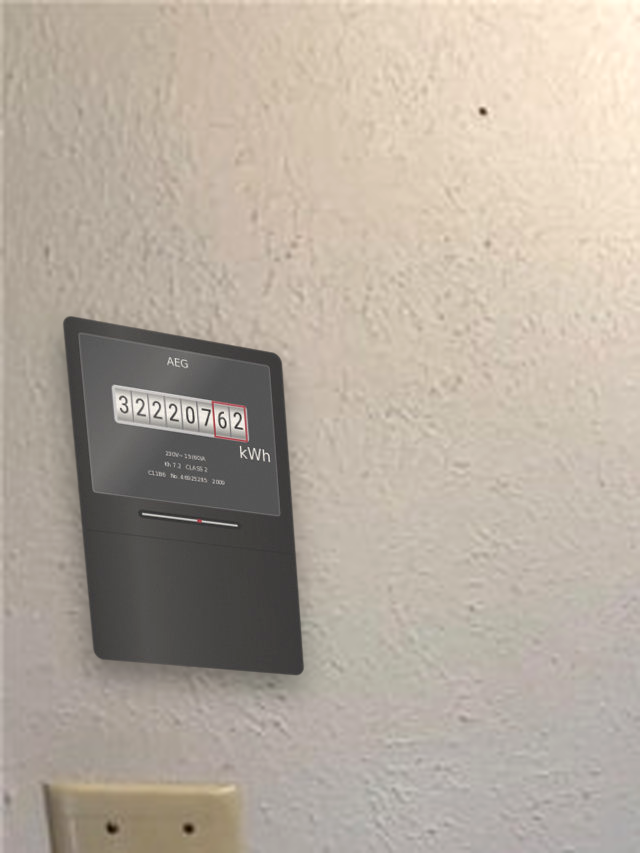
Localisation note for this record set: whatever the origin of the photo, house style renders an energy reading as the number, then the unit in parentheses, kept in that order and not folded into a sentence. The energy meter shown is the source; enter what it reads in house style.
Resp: 322207.62 (kWh)
